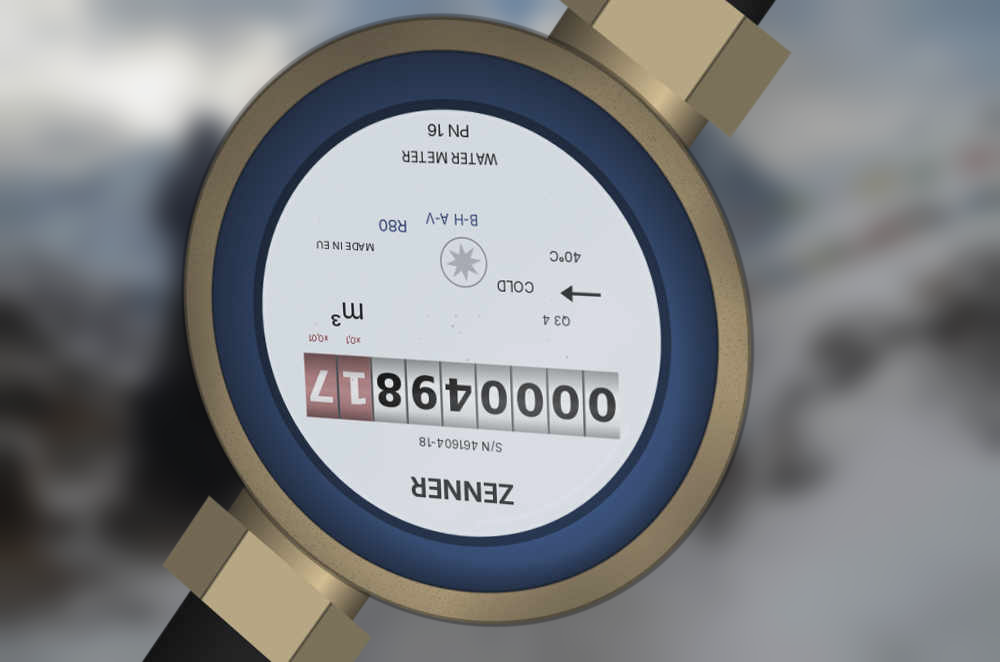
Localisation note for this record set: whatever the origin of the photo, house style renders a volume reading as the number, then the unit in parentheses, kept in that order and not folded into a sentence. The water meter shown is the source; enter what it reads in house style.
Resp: 498.17 (m³)
